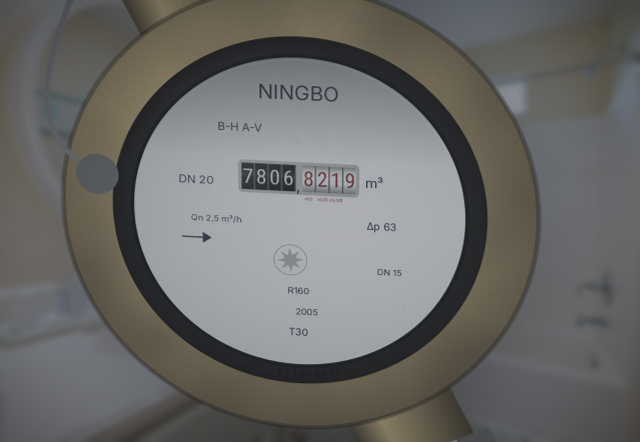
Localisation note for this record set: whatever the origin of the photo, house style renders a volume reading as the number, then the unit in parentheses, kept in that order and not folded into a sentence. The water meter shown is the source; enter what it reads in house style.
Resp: 7806.8219 (m³)
